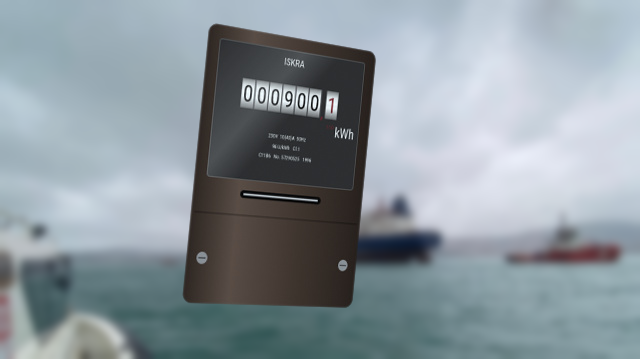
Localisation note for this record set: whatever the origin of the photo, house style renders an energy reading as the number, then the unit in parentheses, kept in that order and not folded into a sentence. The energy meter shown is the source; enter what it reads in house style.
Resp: 900.1 (kWh)
